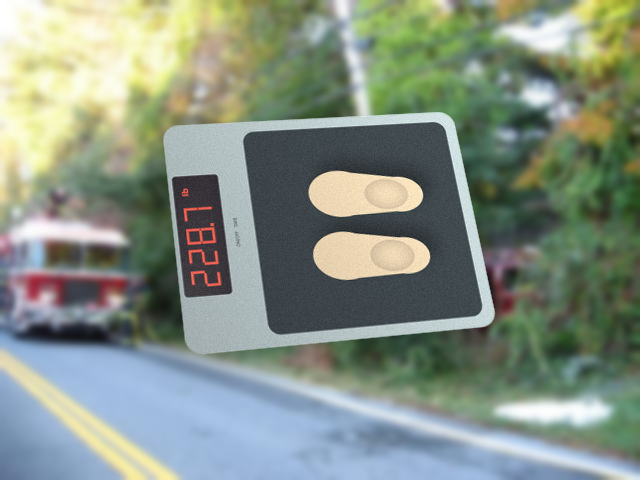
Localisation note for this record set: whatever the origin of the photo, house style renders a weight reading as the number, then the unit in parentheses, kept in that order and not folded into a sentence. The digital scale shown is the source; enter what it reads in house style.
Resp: 228.7 (lb)
